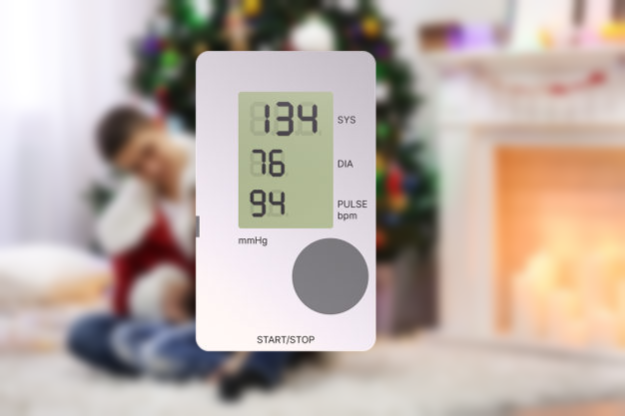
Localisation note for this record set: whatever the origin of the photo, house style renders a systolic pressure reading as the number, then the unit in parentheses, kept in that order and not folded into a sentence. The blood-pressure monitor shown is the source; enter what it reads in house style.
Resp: 134 (mmHg)
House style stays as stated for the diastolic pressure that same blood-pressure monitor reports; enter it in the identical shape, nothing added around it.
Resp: 76 (mmHg)
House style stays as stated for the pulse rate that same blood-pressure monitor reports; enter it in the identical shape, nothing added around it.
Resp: 94 (bpm)
